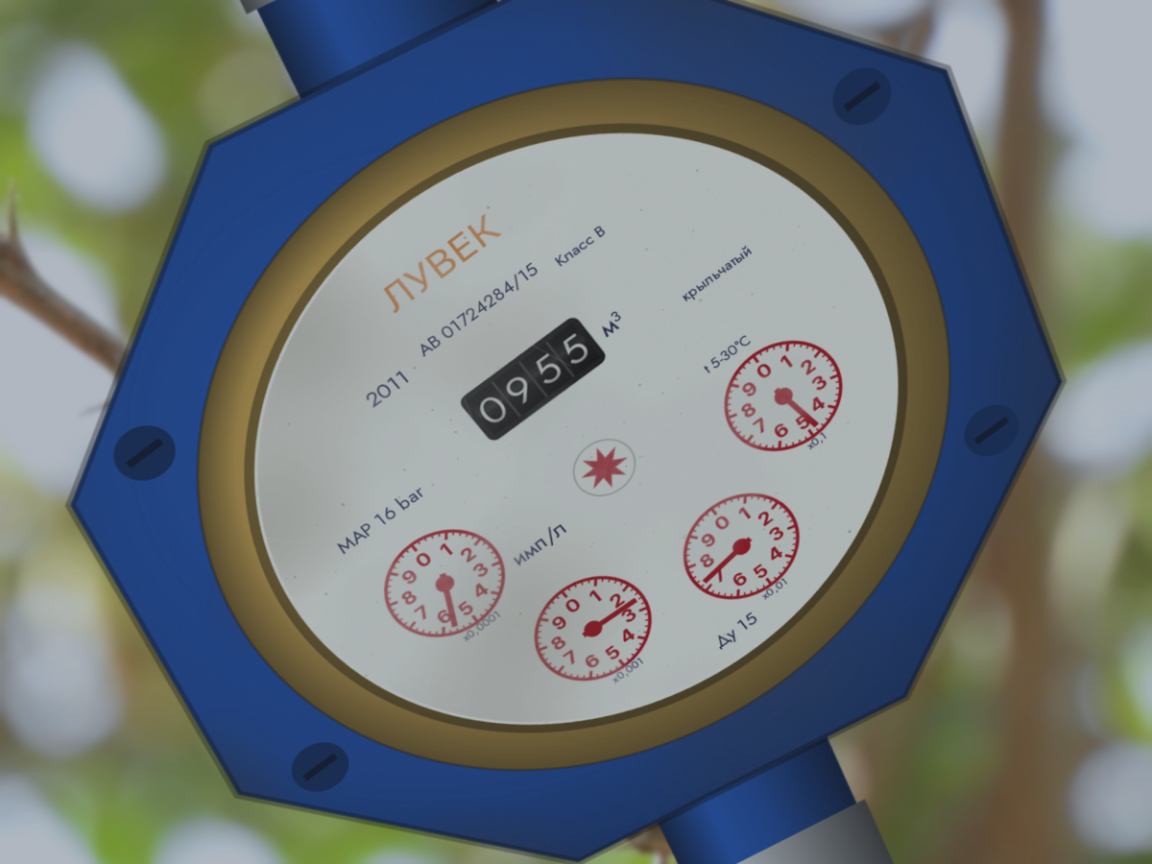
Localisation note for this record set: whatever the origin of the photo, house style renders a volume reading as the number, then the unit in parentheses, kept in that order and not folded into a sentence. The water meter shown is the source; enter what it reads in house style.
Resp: 955.4725 (m³)
